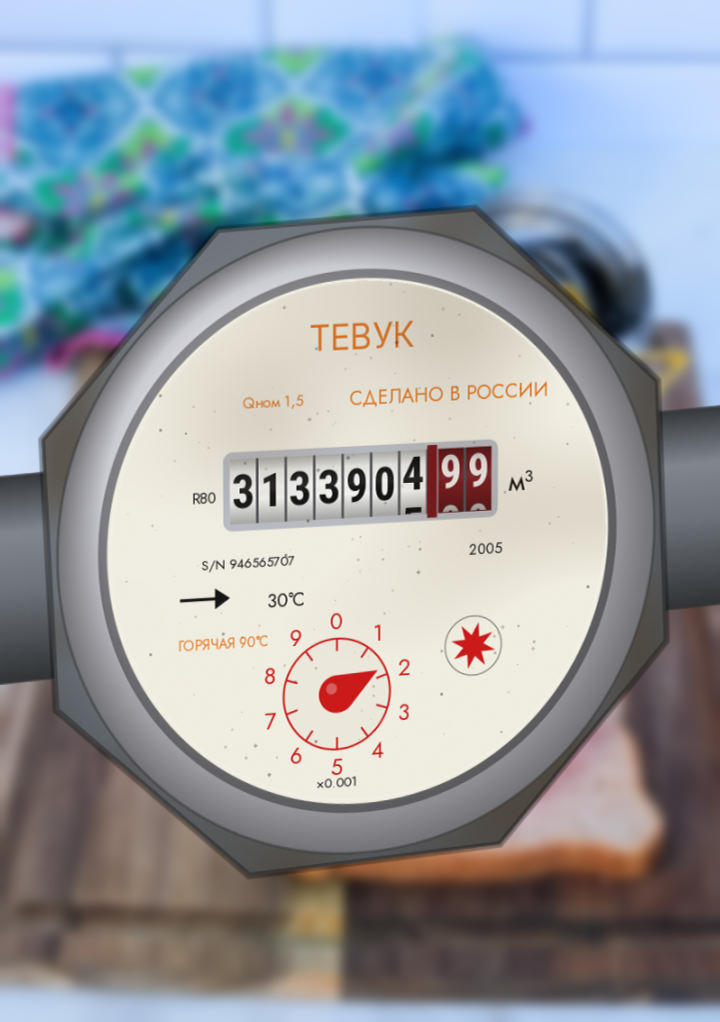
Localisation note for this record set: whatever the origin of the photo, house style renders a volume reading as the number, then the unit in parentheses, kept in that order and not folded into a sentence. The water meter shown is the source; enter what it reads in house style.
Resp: 3133904.991 (m³)
